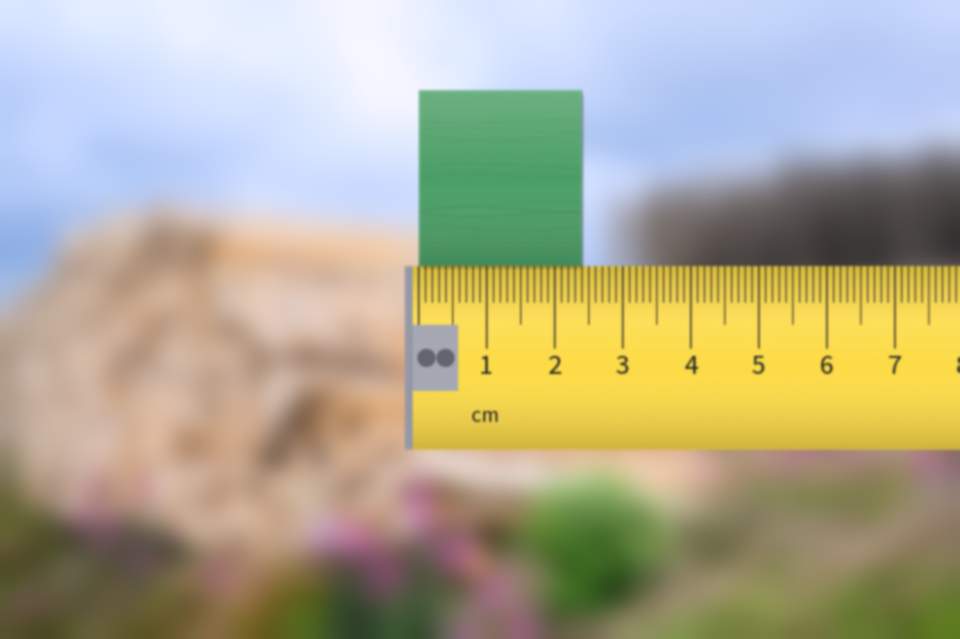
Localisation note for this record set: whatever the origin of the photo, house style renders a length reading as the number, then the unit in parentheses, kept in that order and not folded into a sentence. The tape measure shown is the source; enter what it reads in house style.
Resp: 2.4 (cm)
